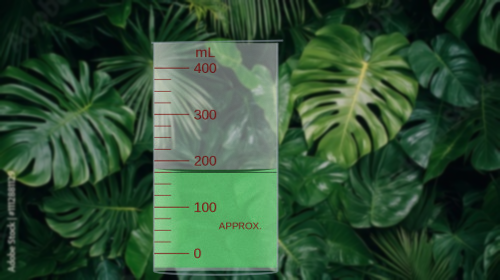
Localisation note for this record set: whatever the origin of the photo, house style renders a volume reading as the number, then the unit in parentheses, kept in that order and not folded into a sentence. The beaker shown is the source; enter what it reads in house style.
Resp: 175 (mL)
